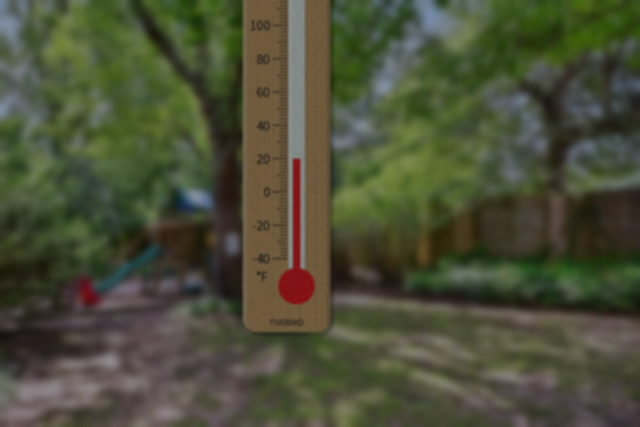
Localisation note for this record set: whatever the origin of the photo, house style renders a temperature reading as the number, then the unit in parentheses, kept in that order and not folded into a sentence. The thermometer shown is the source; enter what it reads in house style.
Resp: 20 (°F)
